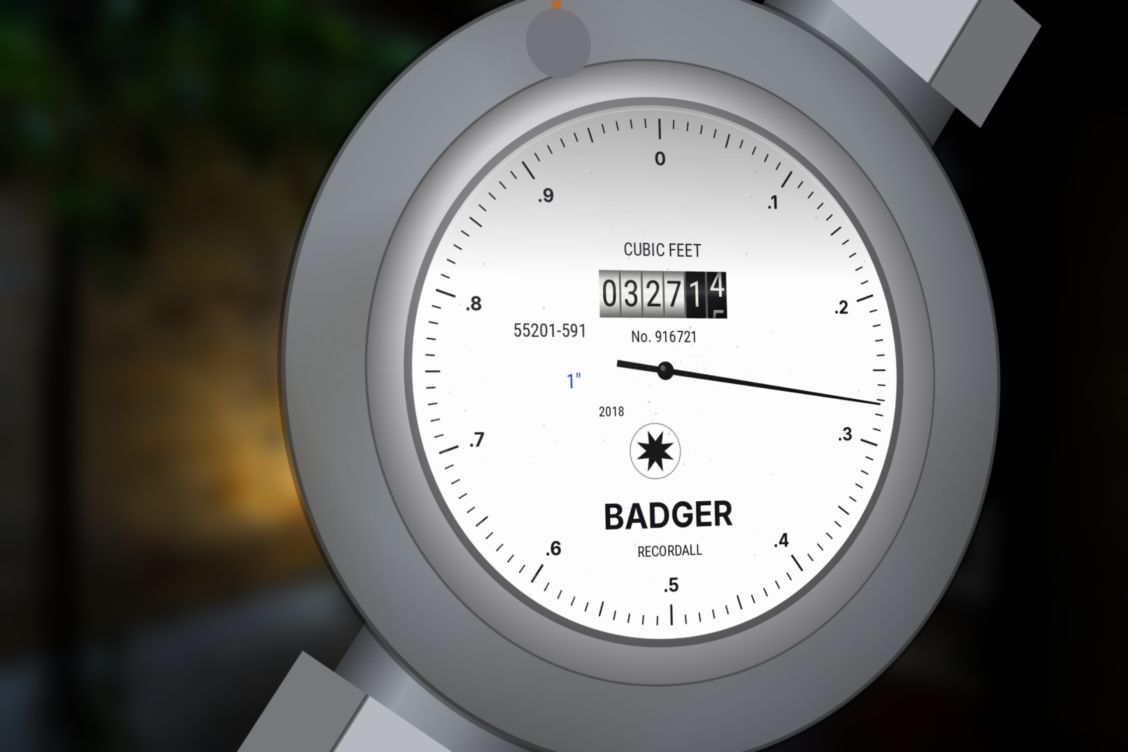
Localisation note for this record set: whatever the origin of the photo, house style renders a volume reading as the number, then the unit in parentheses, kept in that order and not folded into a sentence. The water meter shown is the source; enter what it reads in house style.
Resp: 32714.27 (ft³)
